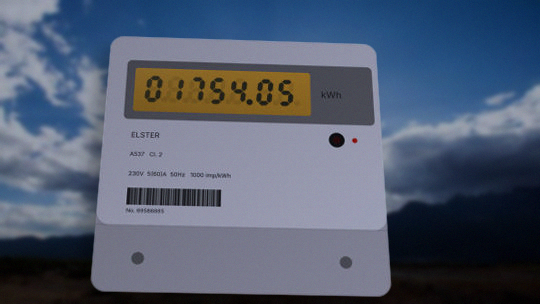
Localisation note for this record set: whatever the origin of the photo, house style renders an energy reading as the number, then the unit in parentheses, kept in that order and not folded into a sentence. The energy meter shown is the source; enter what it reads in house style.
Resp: 1754.05 (kWh)
